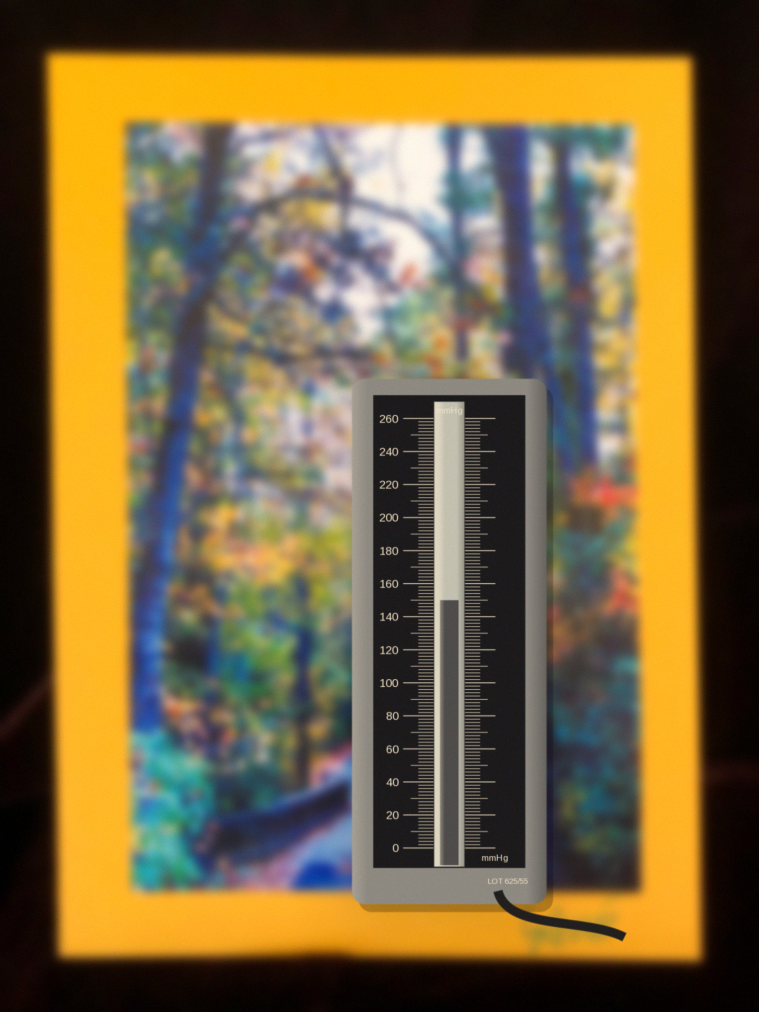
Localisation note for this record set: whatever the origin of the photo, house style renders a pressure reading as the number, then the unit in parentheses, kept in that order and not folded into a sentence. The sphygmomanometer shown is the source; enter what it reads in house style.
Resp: 150 (mmHg)
